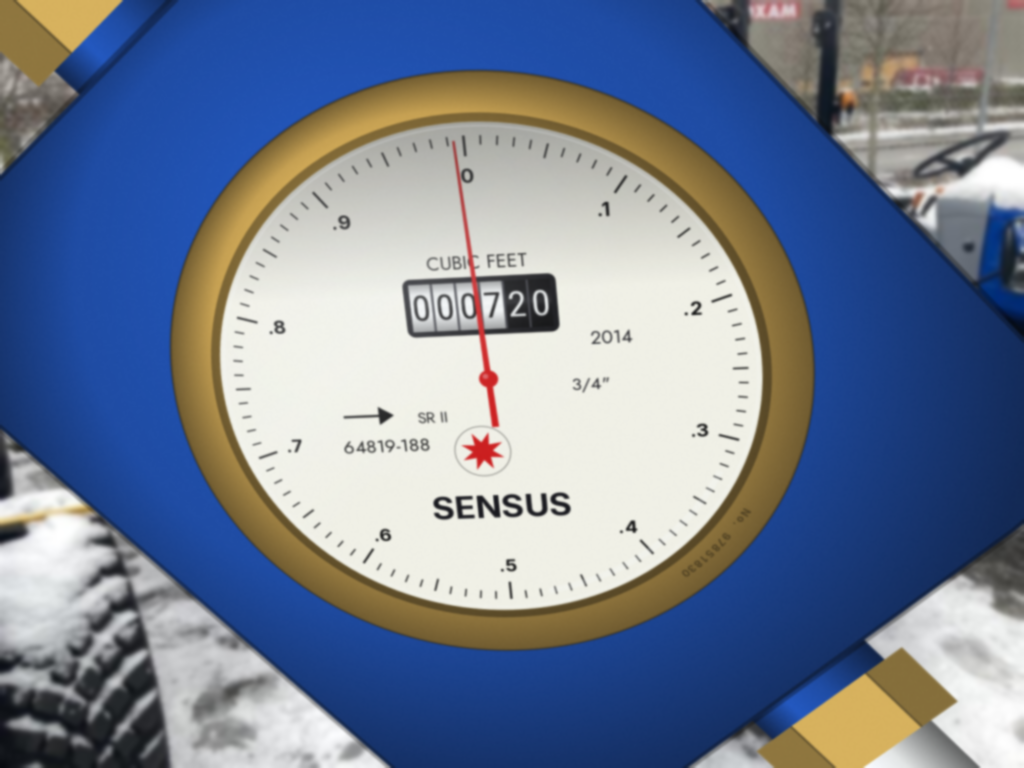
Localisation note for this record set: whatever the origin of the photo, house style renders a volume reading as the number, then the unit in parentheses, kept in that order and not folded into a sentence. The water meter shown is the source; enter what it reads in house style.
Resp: 719.99 (ft³)
